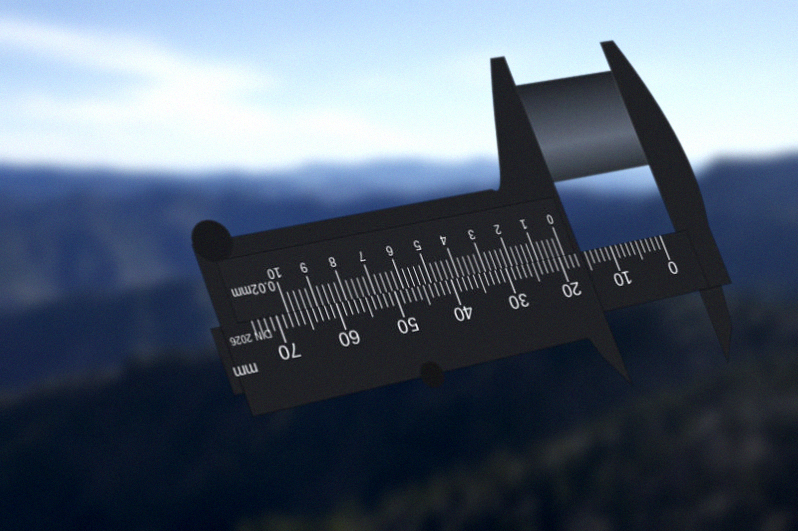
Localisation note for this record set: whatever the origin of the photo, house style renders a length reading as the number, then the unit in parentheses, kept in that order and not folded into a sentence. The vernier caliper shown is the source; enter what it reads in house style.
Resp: 19.0 (mm)
